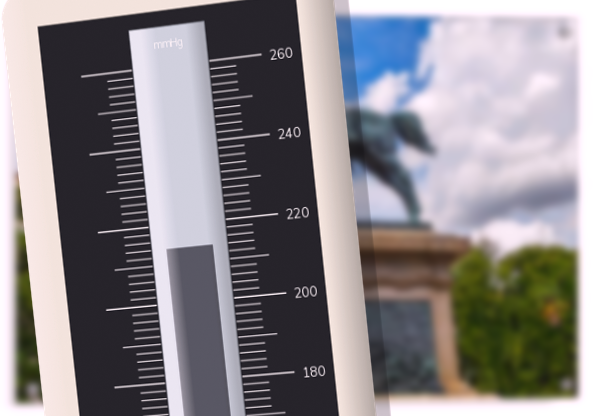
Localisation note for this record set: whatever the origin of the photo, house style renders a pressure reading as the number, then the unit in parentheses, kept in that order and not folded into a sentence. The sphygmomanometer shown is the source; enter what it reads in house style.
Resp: 214 (mmHg)
